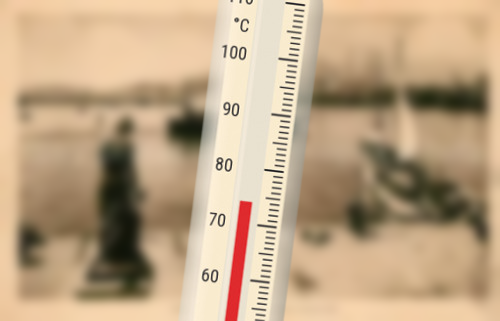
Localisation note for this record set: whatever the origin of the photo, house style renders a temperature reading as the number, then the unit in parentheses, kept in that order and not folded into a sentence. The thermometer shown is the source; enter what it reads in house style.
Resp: 74 (°C)
